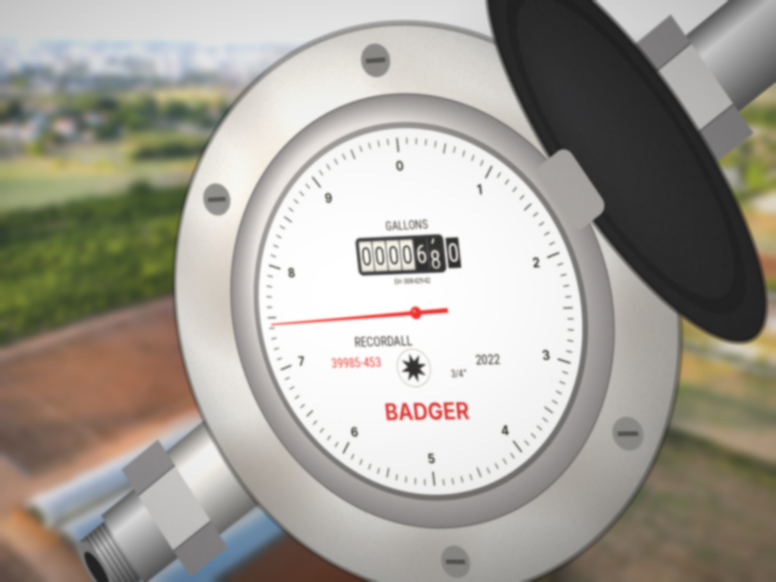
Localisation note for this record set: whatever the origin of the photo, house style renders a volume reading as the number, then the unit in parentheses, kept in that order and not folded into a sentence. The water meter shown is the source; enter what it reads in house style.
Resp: 677.4 (gal)
